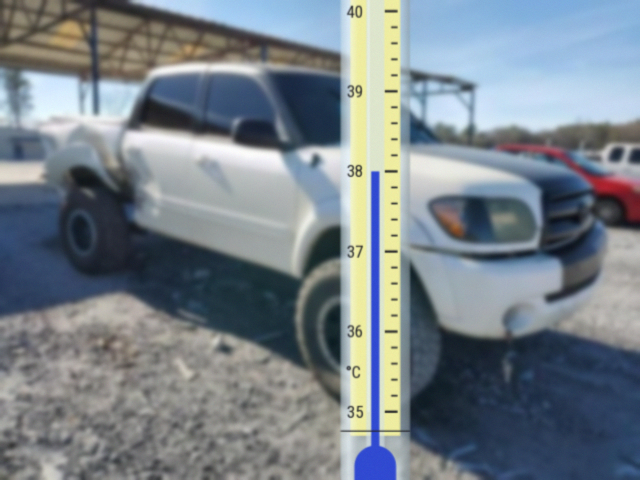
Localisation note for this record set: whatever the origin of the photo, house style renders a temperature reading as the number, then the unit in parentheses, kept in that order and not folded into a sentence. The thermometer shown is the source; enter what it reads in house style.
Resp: 38 (°C)
